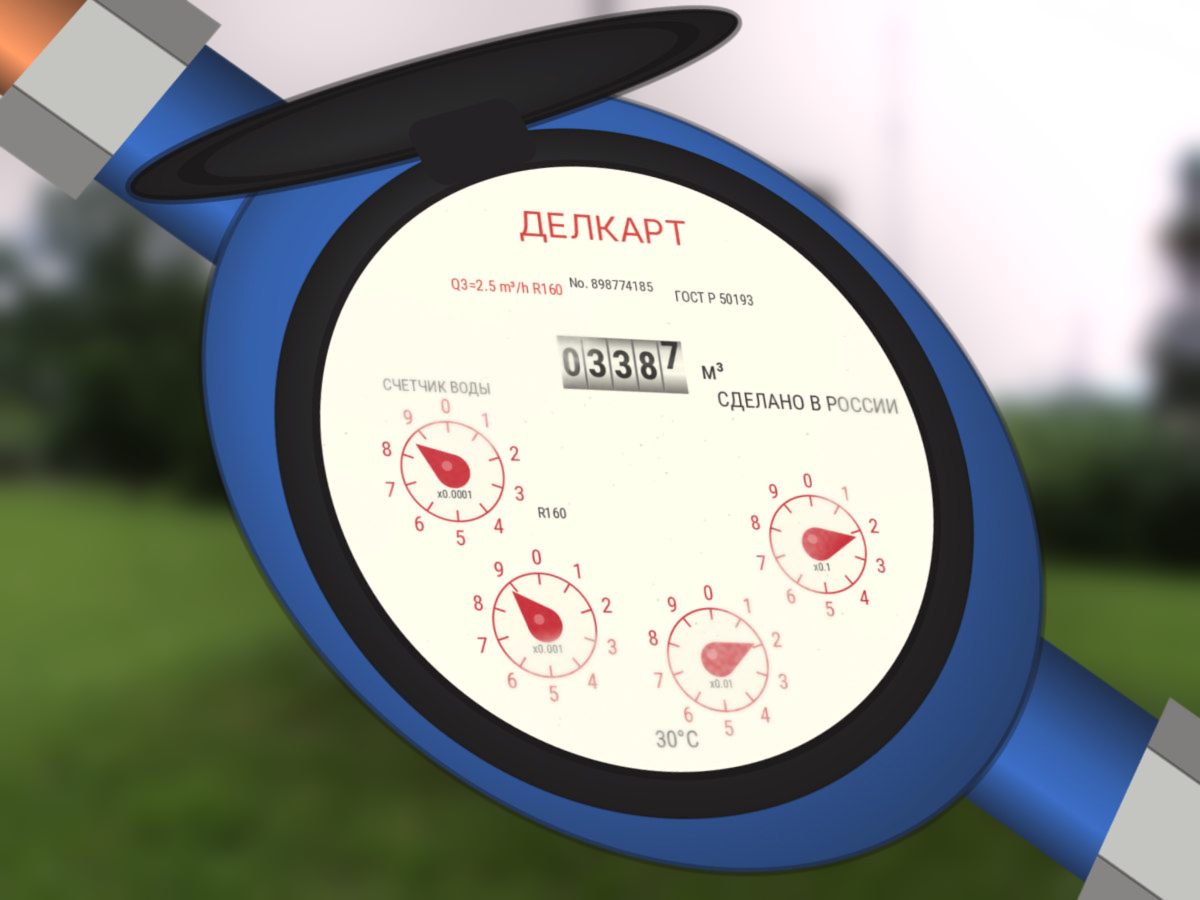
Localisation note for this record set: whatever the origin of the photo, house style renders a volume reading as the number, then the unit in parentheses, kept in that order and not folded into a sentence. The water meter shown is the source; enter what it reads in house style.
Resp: 3387.2188 (m³)
